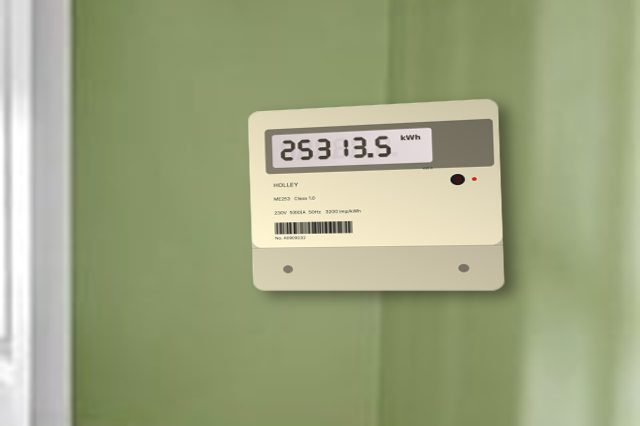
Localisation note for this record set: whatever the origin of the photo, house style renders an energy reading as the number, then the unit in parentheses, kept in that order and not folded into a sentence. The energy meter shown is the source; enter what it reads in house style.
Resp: 25313.5 (kWh)
